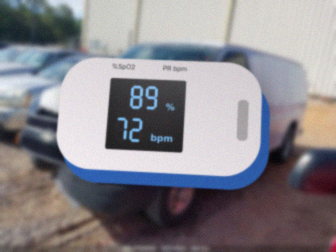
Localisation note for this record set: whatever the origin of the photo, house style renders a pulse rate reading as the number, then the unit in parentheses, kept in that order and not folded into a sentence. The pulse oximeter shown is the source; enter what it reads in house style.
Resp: 72 (bpm)
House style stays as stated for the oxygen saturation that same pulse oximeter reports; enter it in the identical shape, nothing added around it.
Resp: 89 (%)
